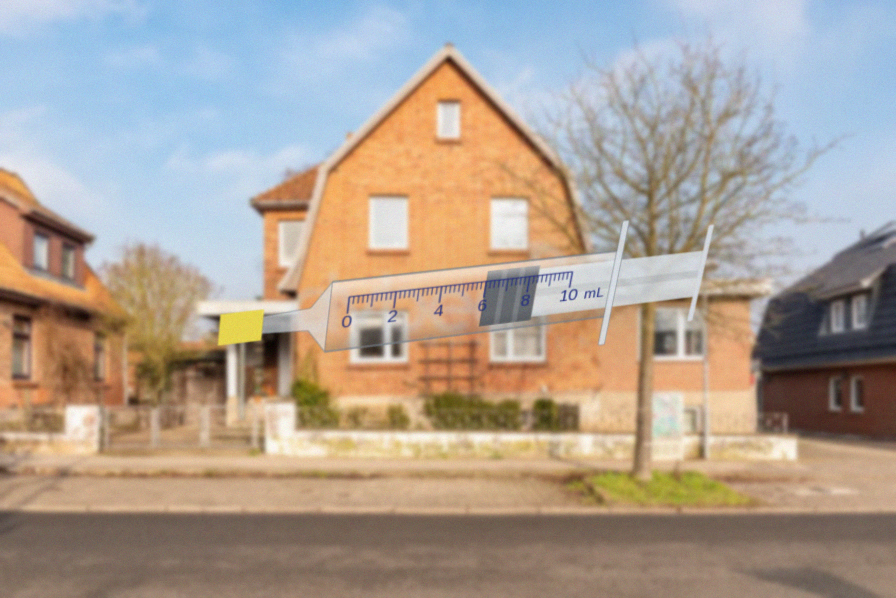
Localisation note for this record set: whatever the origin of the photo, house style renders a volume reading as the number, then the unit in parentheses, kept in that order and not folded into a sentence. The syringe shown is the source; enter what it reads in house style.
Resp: 6 (mL)
